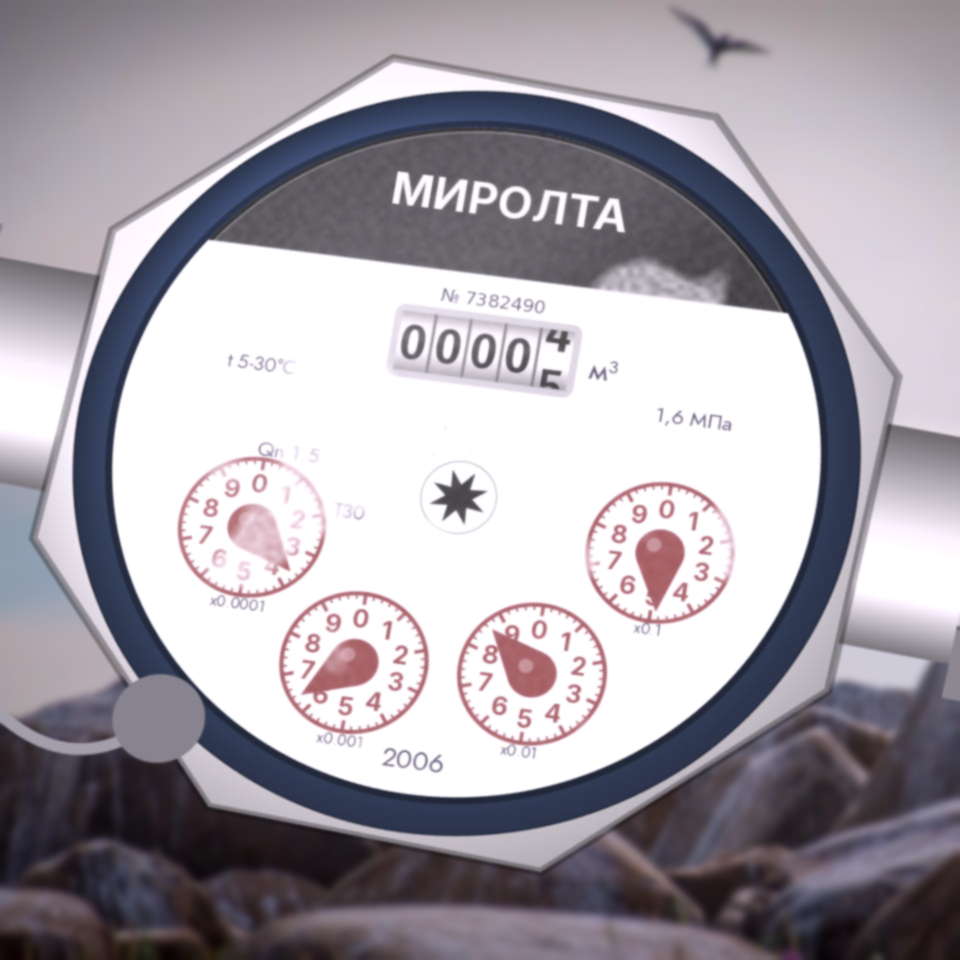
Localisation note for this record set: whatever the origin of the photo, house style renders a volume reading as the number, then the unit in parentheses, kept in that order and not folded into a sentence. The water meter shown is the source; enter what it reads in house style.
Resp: 4.4863 (m³)
